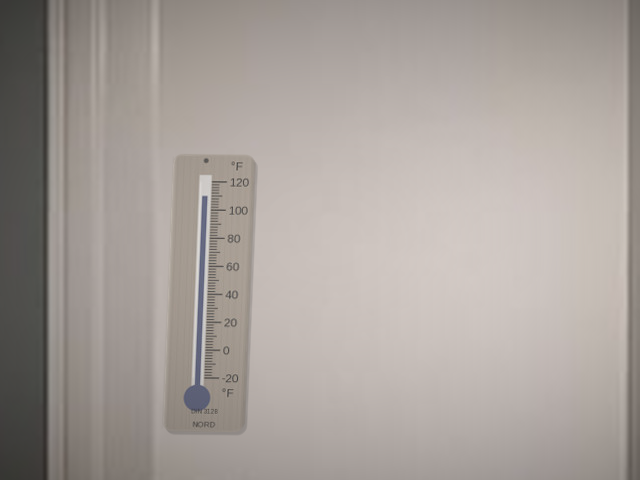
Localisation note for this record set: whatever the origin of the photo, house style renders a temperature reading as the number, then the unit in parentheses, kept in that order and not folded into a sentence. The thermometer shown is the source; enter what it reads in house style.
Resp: 110 (°F)
